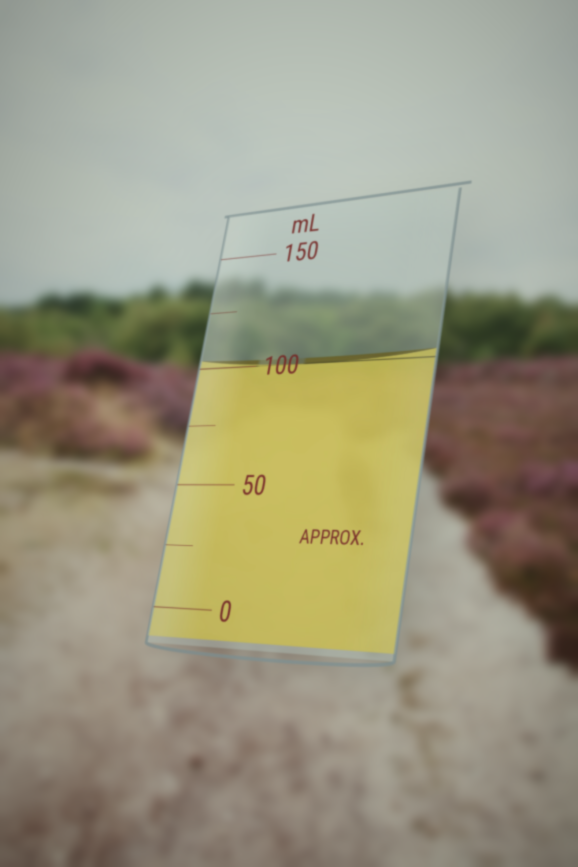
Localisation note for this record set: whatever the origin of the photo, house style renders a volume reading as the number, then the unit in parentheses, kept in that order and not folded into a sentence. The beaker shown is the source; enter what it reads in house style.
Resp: 100 (mL)
